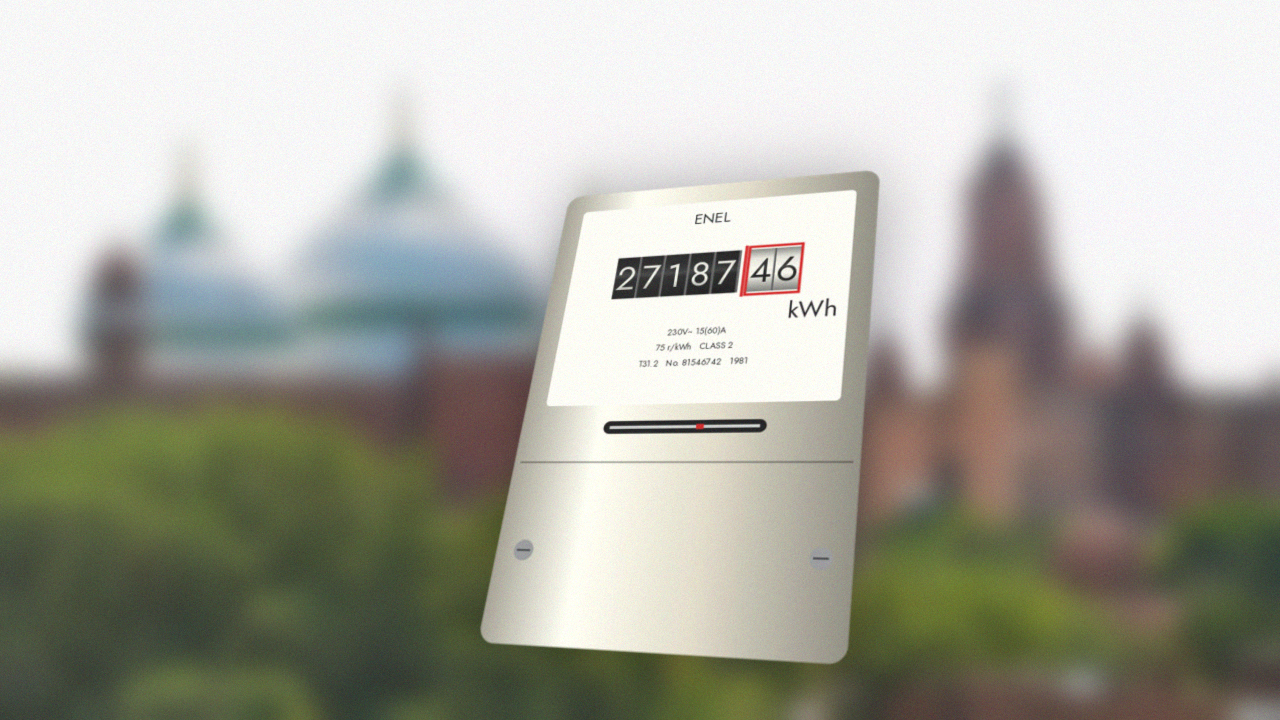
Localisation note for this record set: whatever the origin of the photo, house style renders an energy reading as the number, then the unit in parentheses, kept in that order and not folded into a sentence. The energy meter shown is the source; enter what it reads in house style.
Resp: 27187.46 (kWh)
